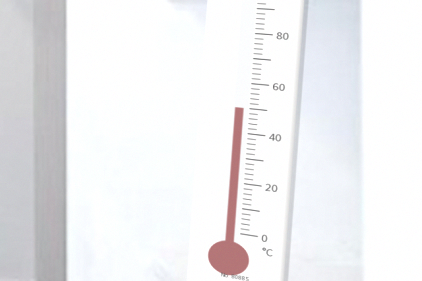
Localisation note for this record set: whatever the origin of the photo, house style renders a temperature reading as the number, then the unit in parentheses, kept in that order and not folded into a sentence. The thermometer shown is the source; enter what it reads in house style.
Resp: 50 (°C)
